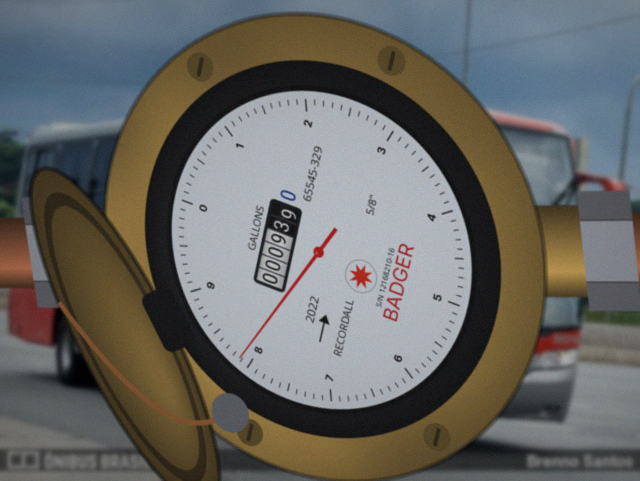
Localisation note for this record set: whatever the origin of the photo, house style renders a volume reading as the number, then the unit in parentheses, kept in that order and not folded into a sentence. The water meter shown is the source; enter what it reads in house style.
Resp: 9388.1 (gal)
